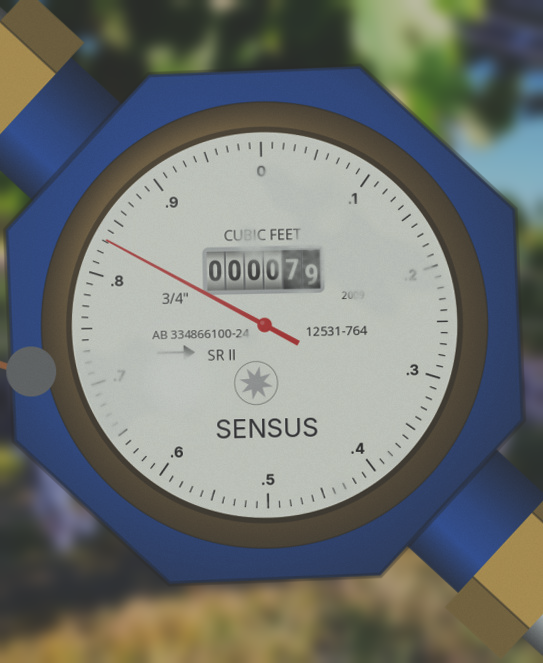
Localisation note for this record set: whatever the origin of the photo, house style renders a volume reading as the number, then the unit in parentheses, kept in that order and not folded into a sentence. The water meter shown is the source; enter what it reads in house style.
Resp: 78.83 (ft³)
